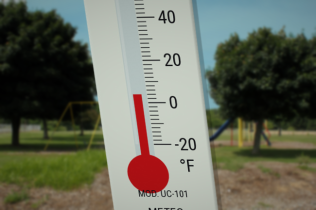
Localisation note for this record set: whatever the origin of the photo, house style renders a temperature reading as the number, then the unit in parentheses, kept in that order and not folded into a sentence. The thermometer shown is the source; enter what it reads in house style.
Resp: 4 (°F)
